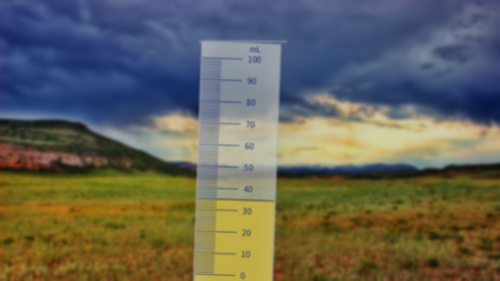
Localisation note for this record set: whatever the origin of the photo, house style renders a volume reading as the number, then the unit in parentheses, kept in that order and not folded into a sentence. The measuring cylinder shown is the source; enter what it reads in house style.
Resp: 35 (mL)
